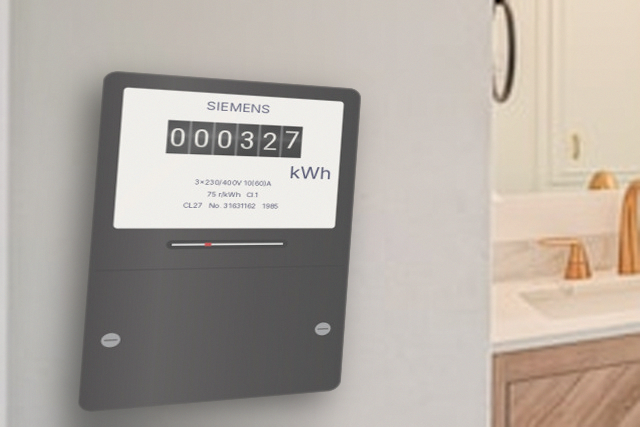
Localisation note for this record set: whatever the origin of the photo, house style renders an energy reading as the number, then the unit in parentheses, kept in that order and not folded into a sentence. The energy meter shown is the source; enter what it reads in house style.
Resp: 327 (kWh)
